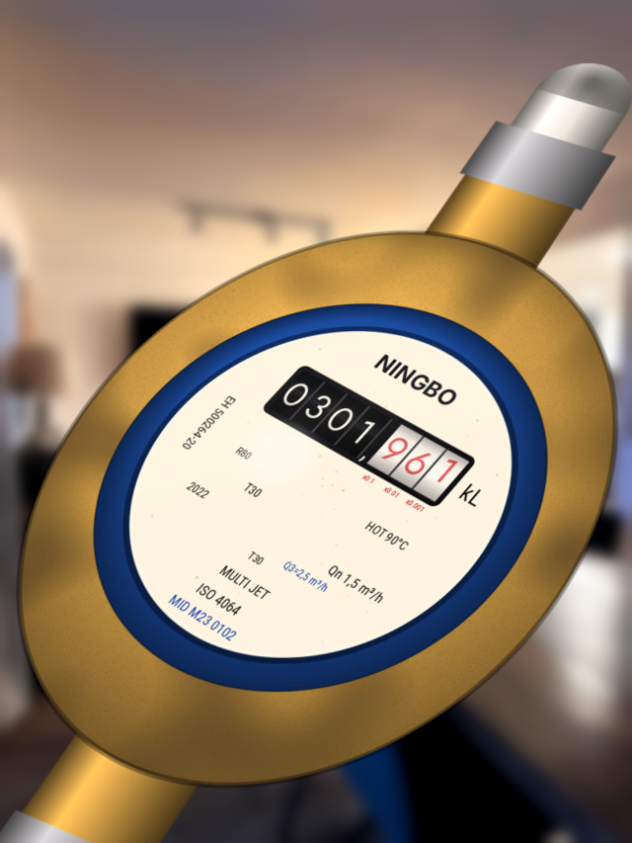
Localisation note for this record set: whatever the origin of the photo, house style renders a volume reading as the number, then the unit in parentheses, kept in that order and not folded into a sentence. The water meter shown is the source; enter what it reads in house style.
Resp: 301.961 (kL)
